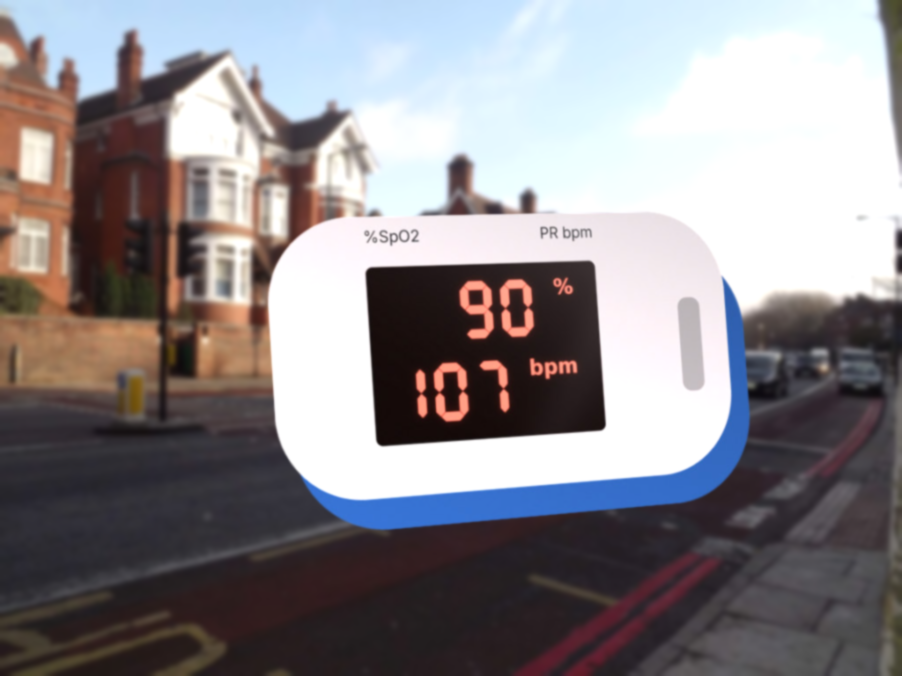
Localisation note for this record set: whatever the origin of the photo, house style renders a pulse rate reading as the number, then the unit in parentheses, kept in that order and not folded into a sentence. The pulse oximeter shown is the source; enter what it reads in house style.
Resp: 107 (bpm)
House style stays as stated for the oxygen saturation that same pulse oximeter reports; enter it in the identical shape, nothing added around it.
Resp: 90 (%)
